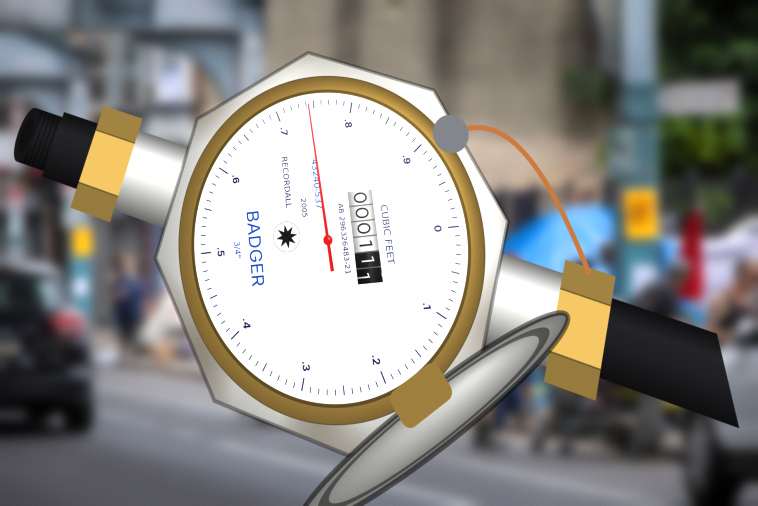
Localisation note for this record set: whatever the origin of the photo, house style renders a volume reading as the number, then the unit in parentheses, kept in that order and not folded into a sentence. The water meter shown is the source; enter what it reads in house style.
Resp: 110.74 (ft³)
